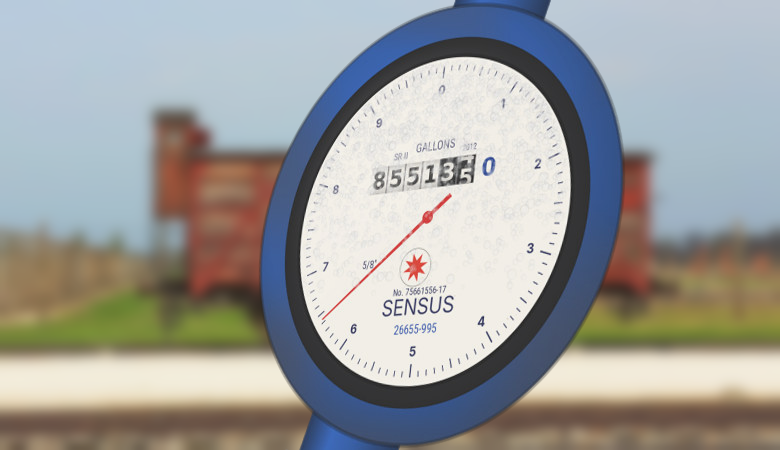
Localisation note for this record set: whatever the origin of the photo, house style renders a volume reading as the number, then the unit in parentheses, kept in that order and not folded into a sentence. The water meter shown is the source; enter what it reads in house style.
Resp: 8551346.4 (gal)
